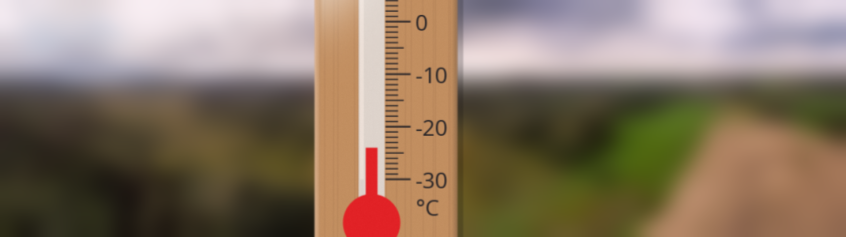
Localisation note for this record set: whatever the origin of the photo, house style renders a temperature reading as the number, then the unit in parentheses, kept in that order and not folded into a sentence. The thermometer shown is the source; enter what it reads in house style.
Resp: -24 (°C)
